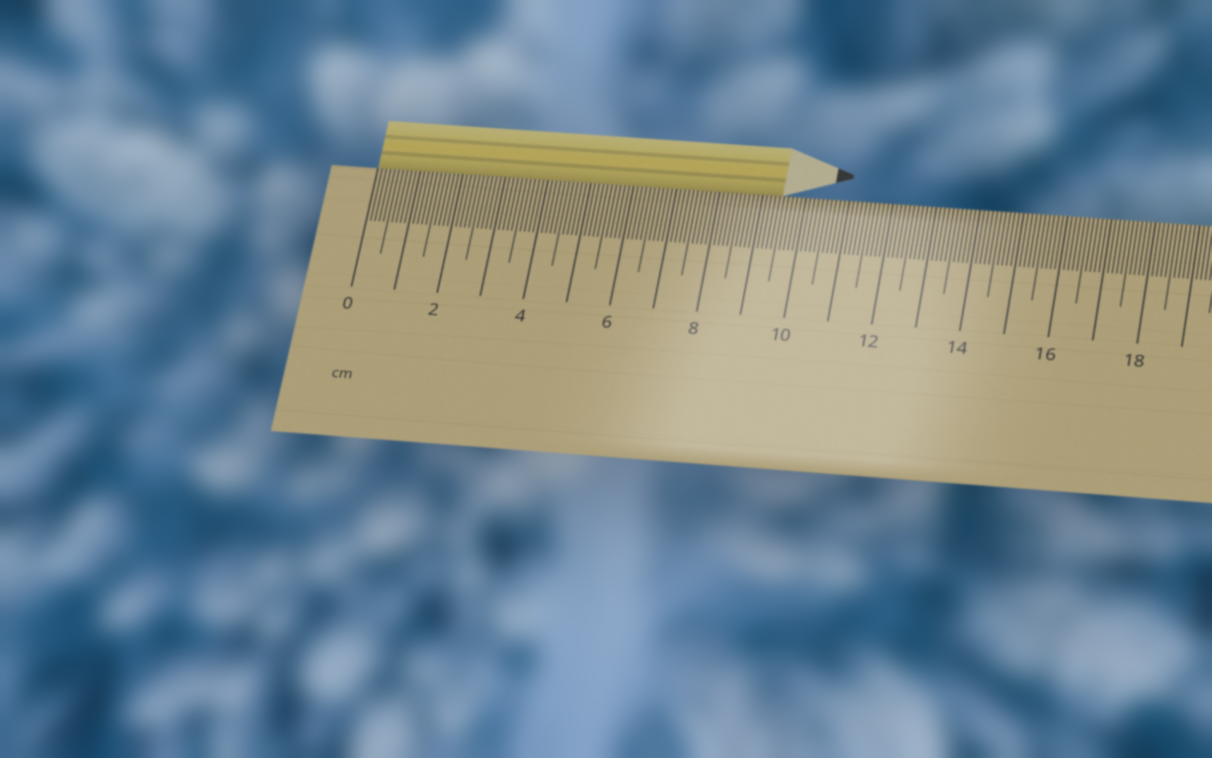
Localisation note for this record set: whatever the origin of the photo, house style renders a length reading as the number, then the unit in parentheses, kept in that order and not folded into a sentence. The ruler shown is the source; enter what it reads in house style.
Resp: 11 (cm)
